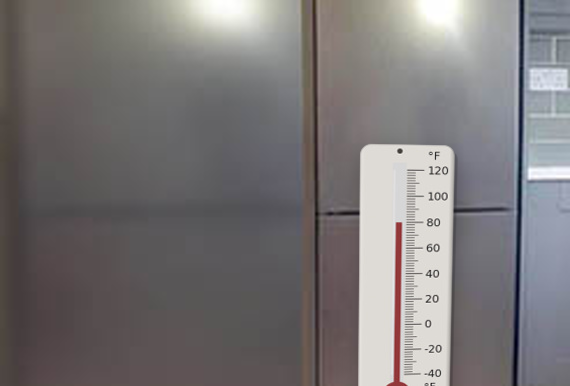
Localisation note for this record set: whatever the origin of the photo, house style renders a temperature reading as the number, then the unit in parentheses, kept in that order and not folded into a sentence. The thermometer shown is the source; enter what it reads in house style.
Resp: 80 (°F)
